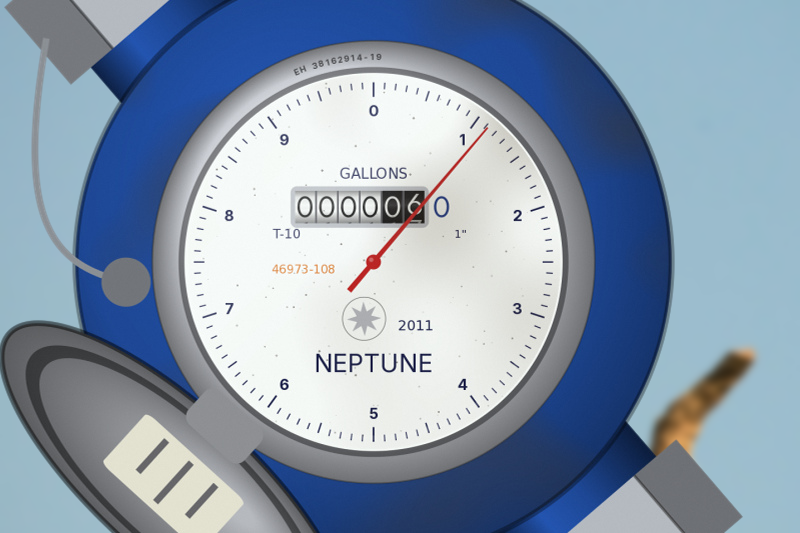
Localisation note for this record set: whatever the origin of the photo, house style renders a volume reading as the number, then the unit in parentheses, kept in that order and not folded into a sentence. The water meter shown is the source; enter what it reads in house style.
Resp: 61.1 (gal)
